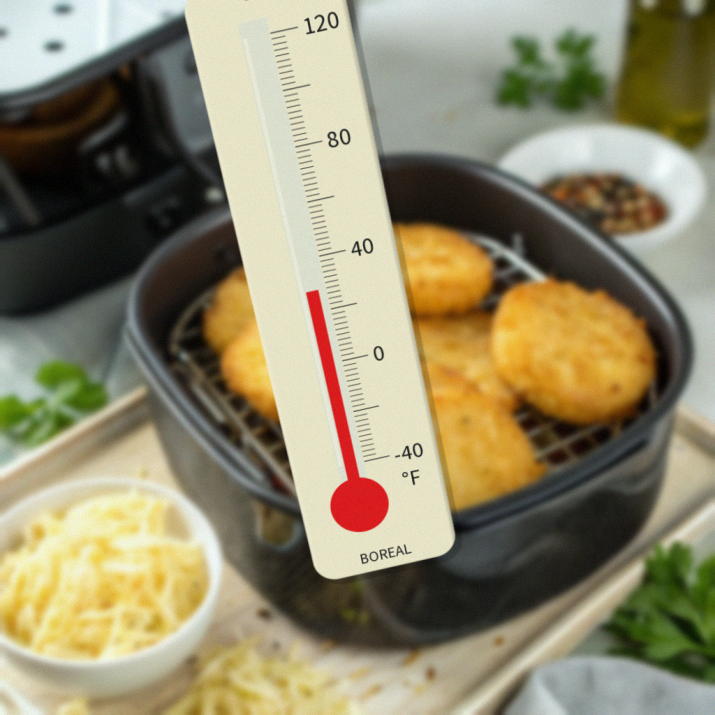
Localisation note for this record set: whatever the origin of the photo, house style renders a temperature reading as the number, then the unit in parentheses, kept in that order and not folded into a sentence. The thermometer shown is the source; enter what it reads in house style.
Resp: 28 (°F)
